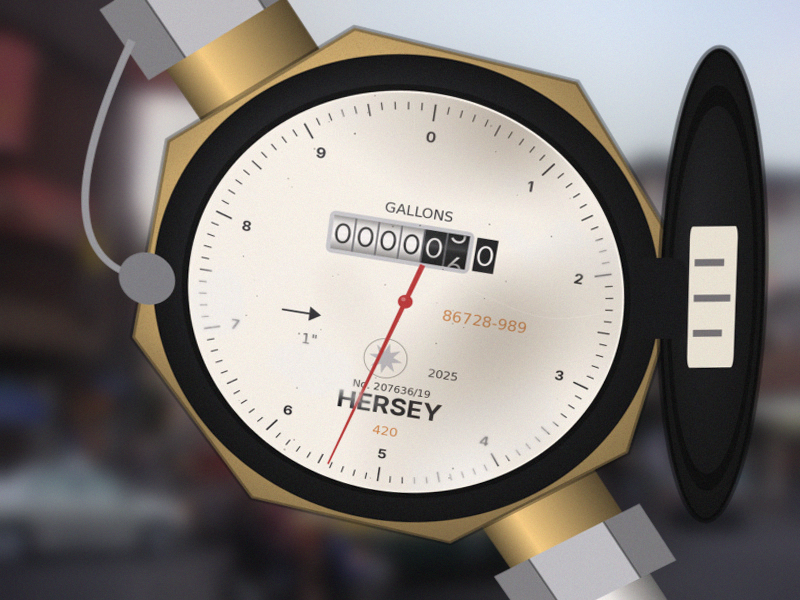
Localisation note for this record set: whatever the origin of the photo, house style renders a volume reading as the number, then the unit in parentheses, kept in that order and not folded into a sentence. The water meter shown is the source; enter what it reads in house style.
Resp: 55.4 (gal)
